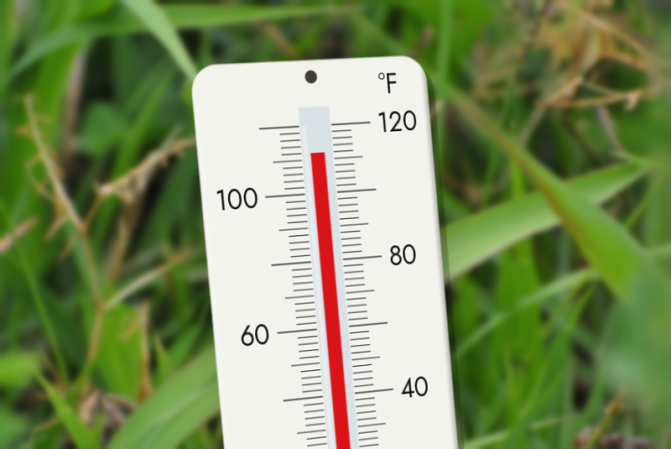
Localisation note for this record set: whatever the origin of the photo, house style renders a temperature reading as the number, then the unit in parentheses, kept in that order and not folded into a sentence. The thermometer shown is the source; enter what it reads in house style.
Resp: 112 (°F)
